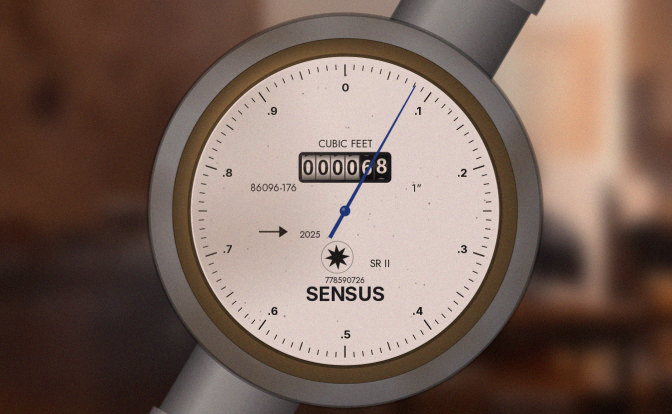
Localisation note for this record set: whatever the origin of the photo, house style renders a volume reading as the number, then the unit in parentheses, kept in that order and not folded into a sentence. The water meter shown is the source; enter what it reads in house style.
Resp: 68.08 (ft³)
